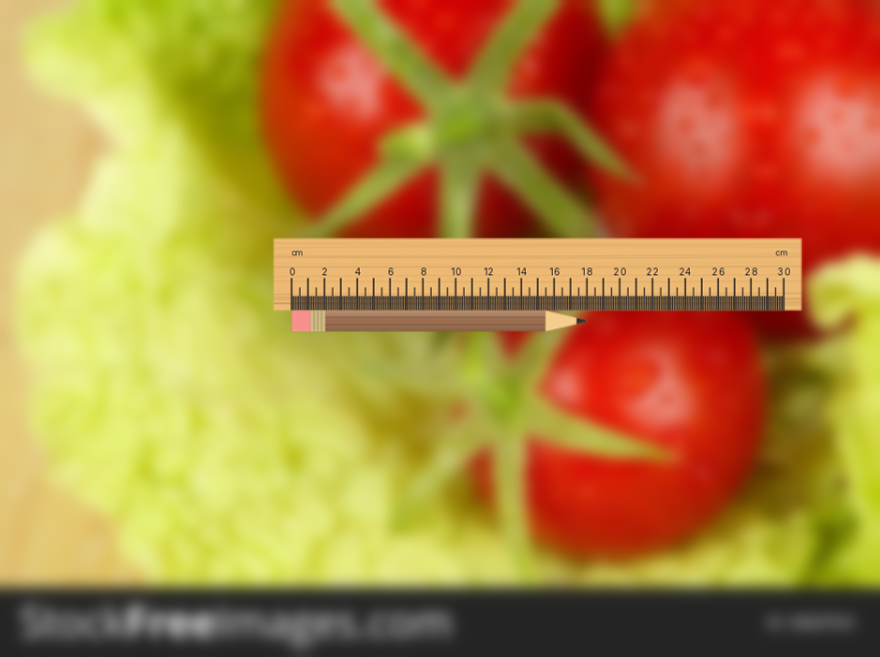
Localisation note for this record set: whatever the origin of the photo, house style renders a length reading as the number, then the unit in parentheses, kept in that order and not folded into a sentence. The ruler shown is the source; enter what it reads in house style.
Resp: 18 (cm)
